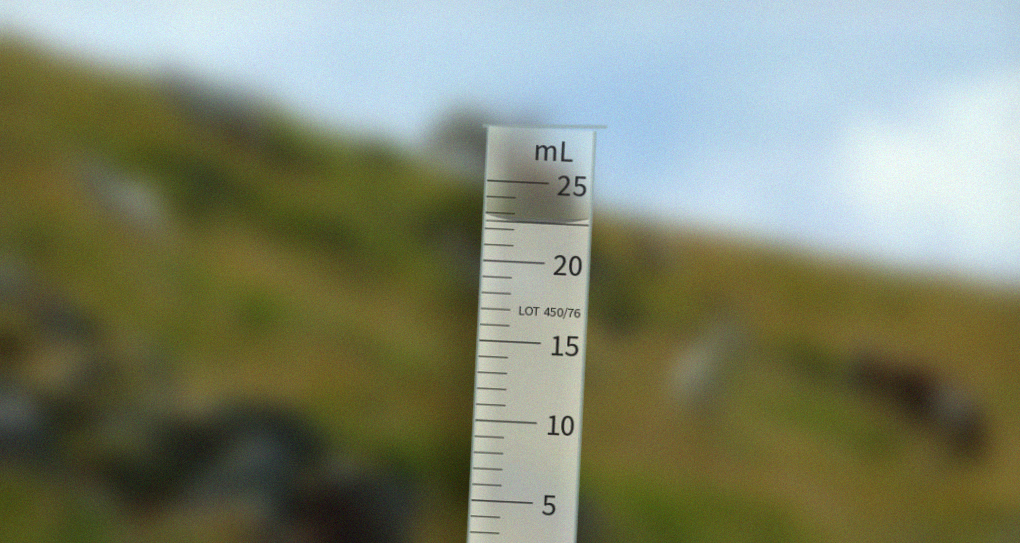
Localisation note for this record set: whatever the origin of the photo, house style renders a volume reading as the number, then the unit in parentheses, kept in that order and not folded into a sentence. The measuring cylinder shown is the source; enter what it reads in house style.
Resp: 22.5 (mL)
